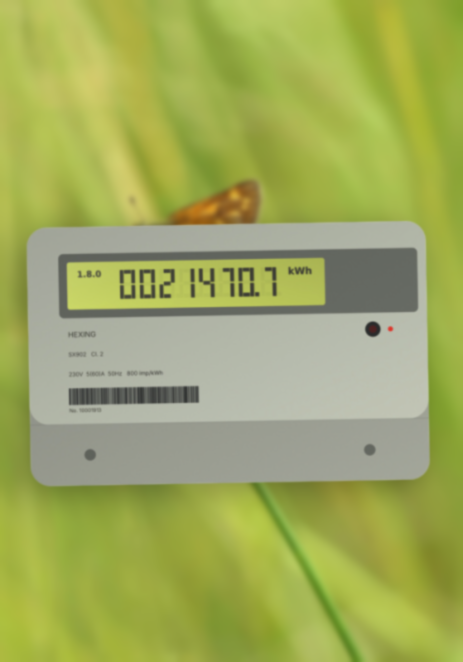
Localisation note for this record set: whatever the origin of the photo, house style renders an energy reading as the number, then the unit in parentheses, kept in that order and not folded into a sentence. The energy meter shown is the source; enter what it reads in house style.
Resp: 21470.7 (kWh)
